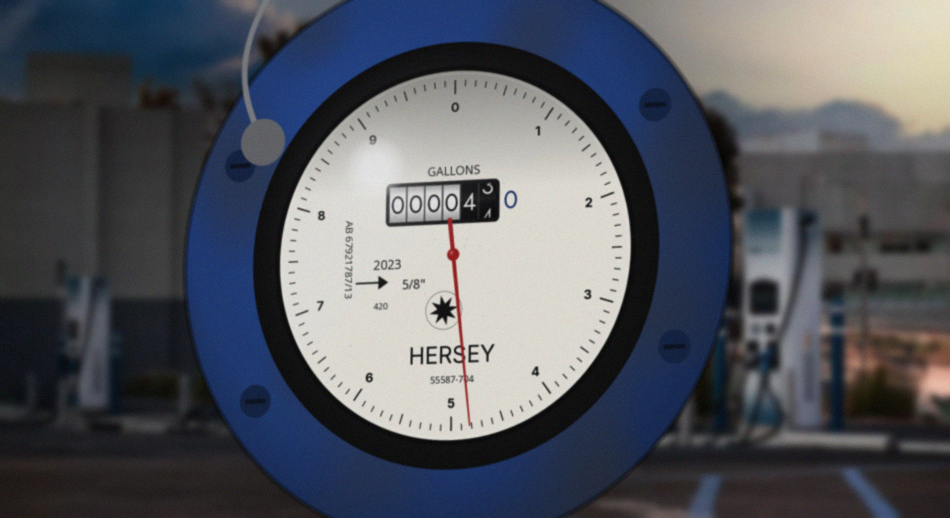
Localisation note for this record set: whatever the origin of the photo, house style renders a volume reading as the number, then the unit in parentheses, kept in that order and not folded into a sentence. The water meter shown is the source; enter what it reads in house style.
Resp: 434.8 (gal)
